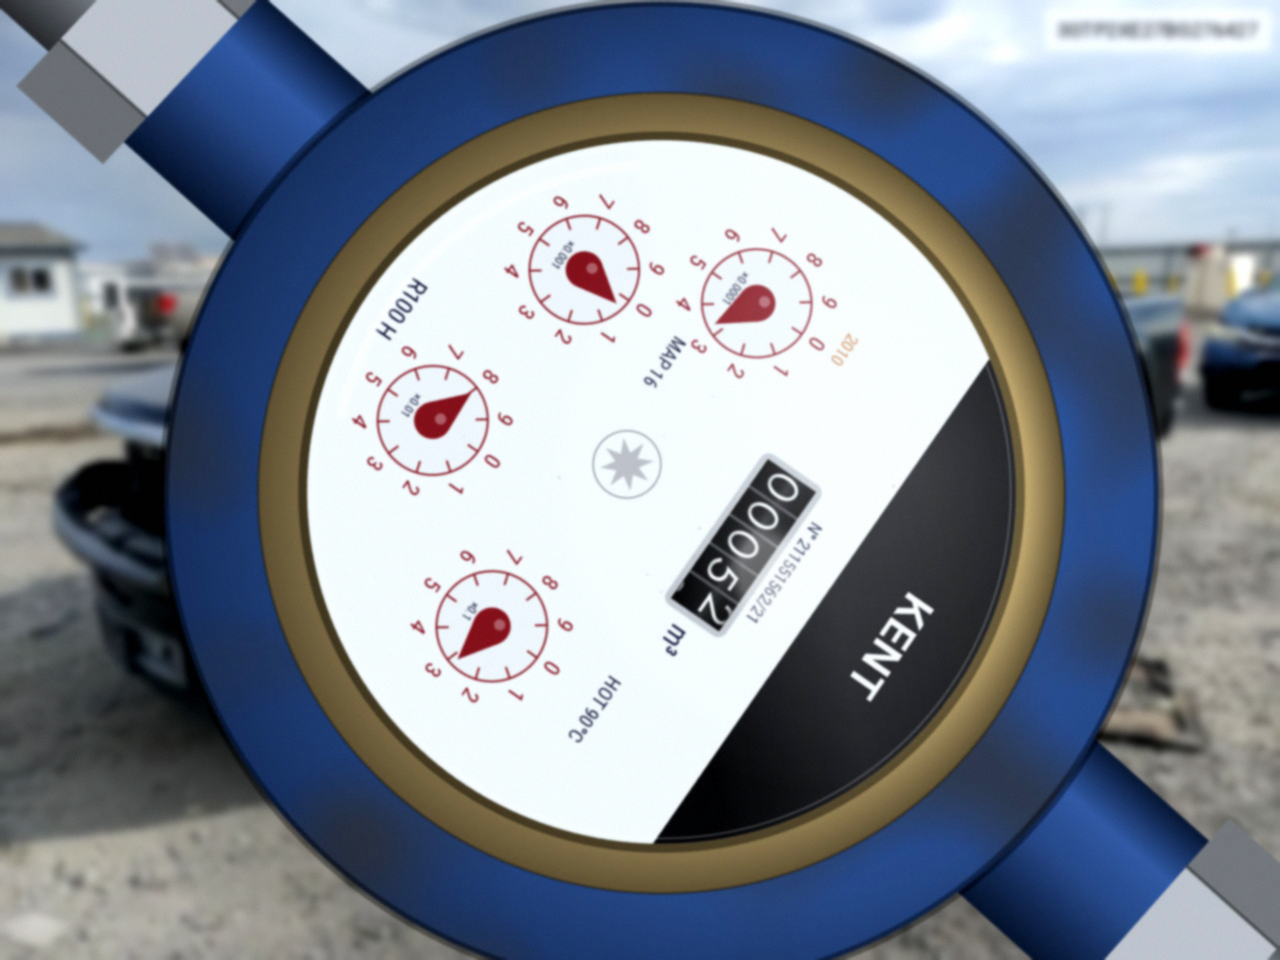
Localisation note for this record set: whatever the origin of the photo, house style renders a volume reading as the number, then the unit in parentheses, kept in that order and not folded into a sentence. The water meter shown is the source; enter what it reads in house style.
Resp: 52.2803 (m³)
